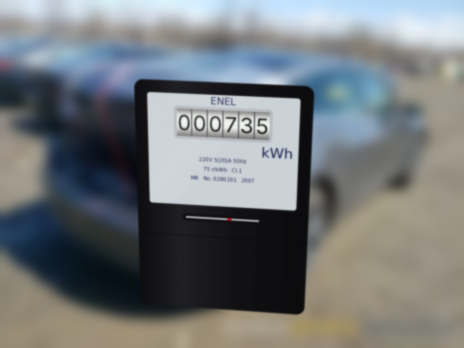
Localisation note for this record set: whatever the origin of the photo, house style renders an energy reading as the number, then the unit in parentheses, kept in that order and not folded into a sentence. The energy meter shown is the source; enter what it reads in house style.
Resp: 735 (kWh)
